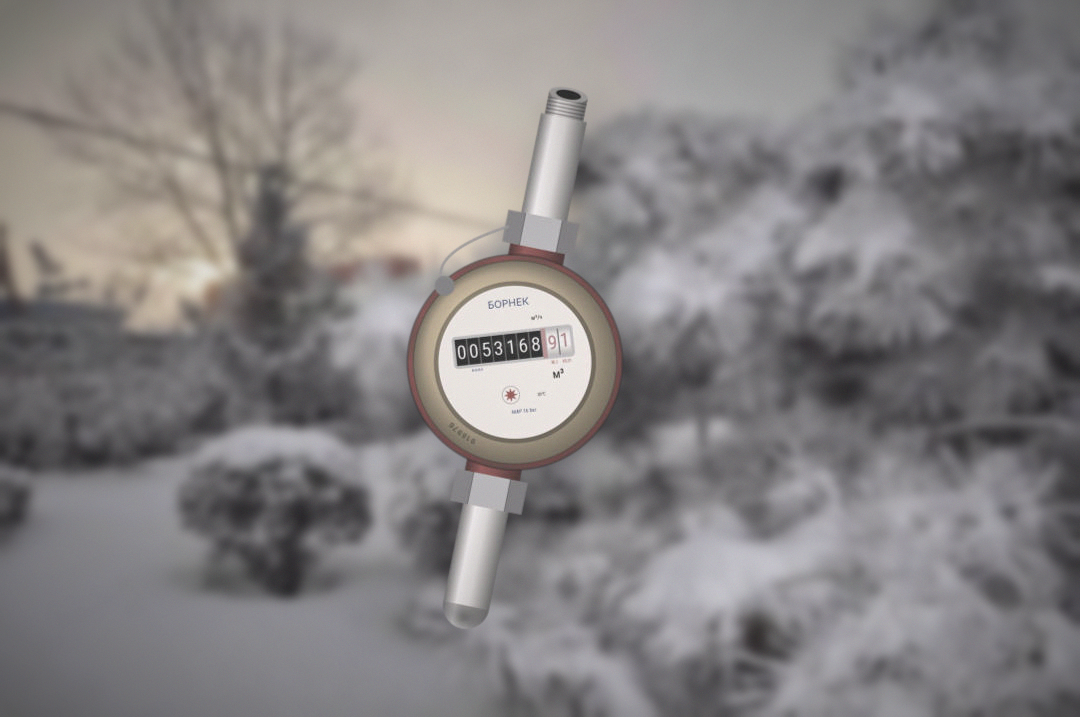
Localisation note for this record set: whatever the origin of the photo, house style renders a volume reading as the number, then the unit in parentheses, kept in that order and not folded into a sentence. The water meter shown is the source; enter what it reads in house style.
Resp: 53168.91 (m³)
